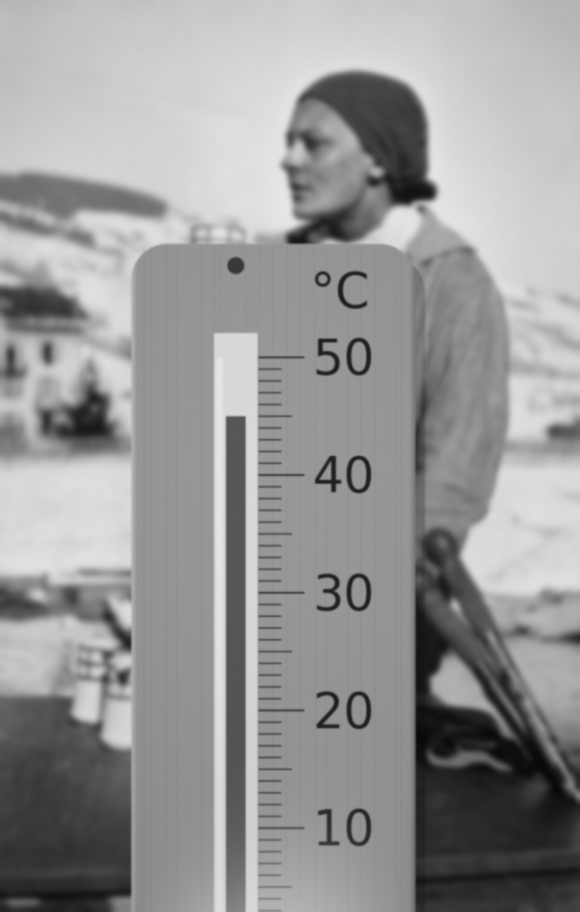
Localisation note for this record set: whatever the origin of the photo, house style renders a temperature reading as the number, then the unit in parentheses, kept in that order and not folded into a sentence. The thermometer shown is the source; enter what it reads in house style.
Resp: 45 (°C)
